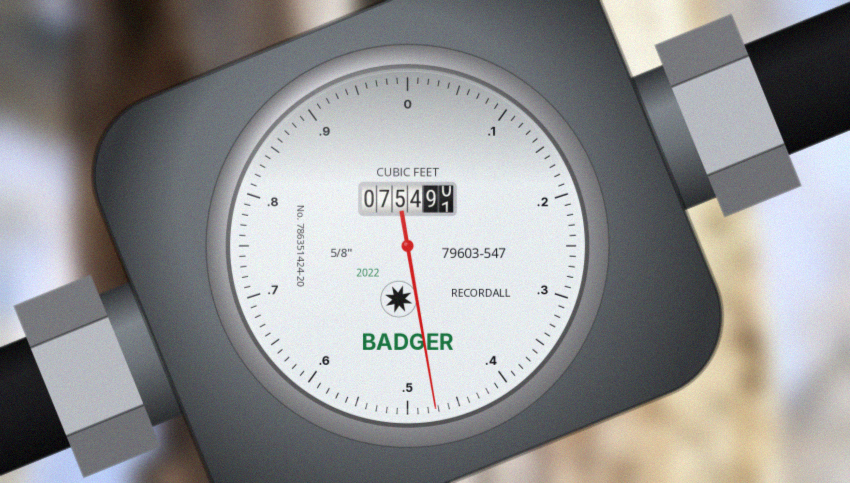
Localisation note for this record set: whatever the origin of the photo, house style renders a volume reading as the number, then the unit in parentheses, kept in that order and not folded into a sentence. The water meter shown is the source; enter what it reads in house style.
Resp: 75490.47 (ft³)
